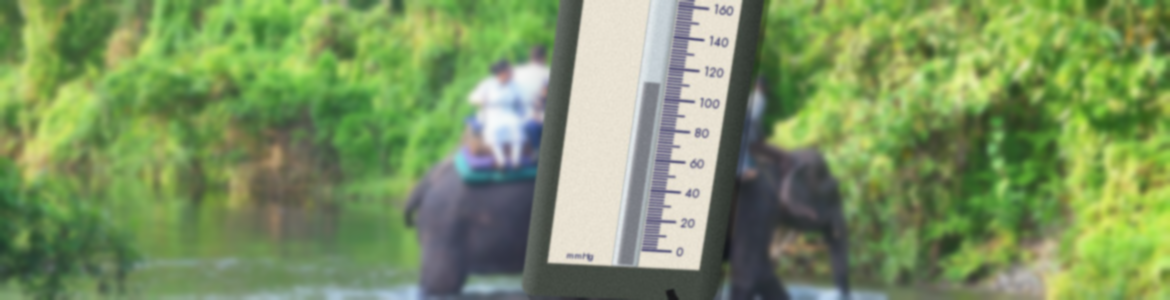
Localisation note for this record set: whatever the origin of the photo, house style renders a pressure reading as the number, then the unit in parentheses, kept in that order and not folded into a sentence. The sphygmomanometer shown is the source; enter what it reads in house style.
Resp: 110 (mmHg)
